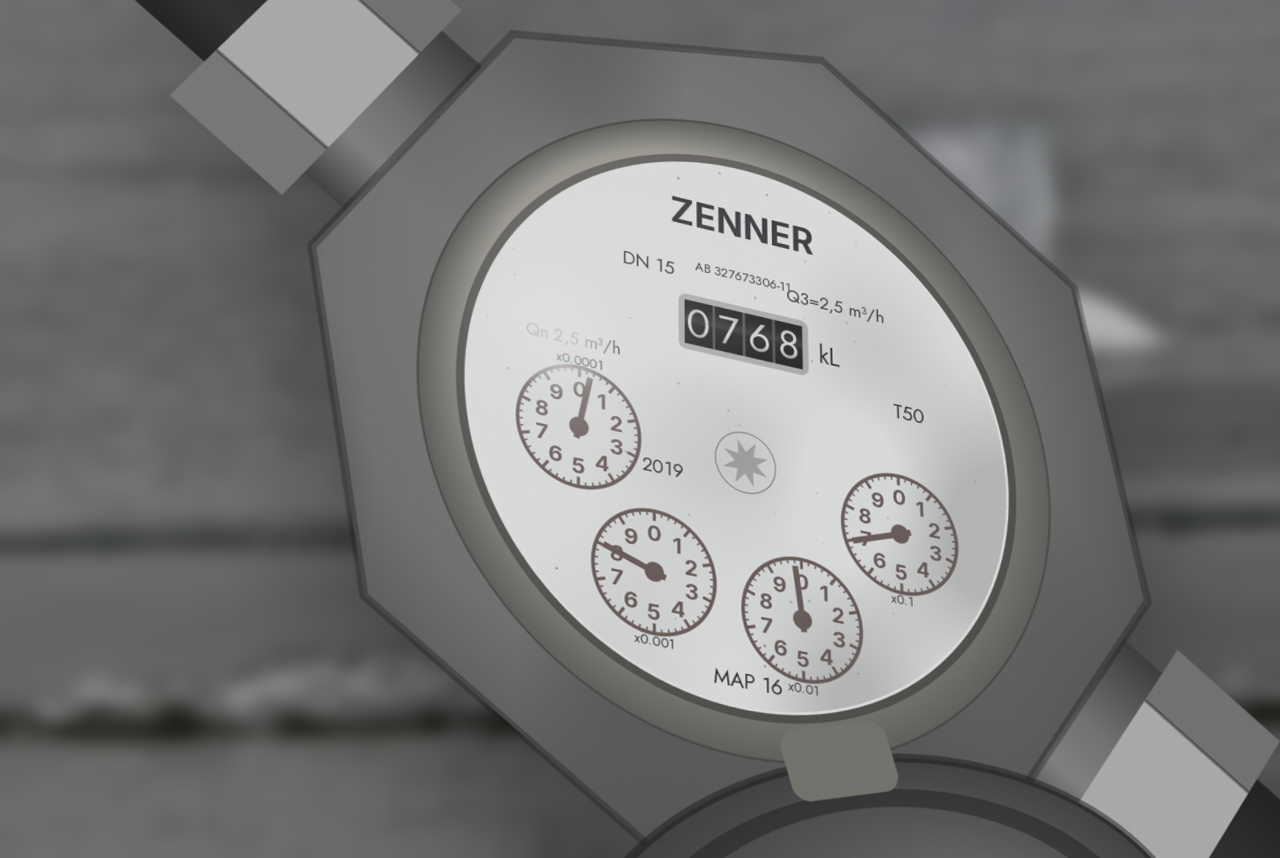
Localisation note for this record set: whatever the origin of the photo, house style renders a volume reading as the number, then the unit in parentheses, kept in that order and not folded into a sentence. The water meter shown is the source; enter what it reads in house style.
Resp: 768.6980 (kL)
